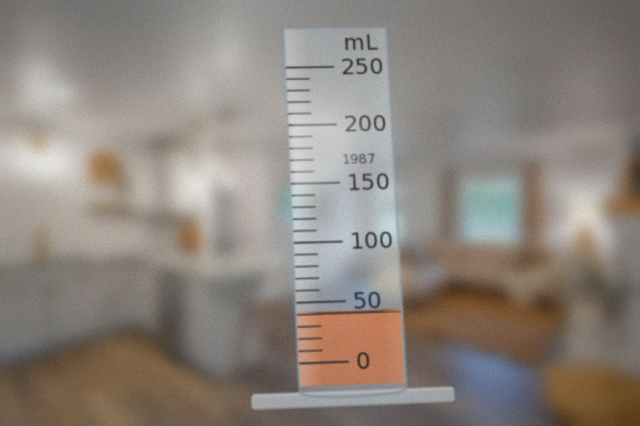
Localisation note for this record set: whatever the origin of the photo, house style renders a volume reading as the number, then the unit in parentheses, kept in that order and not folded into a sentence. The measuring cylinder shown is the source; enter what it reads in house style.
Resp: 40 (mL)
